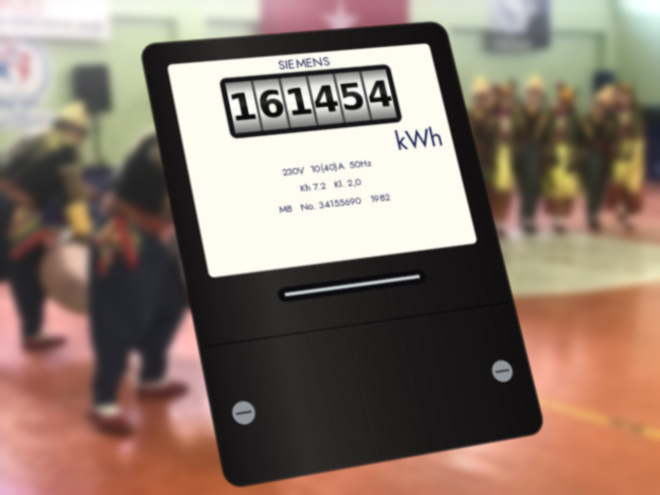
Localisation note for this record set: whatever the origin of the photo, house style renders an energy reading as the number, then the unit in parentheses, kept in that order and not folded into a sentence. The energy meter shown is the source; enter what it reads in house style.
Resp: 161454 (kWh)
